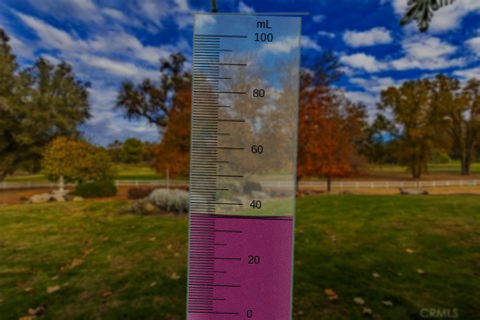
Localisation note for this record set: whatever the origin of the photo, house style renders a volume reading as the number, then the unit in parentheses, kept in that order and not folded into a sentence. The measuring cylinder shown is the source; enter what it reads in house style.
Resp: 35 (mL)
